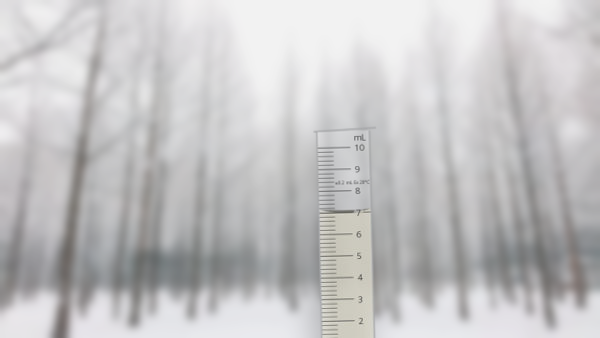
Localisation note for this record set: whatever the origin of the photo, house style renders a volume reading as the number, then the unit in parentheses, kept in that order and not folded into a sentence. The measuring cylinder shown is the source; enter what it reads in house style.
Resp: 7 (mL)
